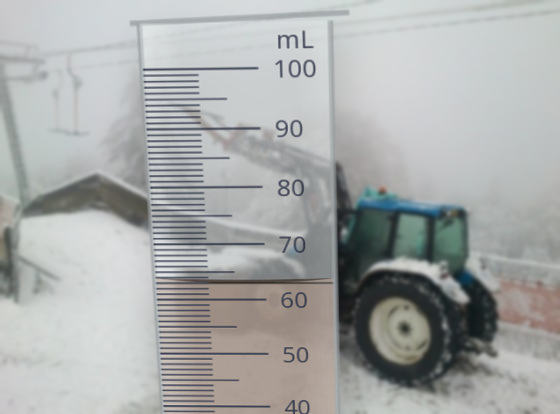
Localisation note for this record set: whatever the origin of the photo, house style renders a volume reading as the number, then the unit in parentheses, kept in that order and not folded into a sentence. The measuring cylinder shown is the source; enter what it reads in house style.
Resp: 63 (mL)
